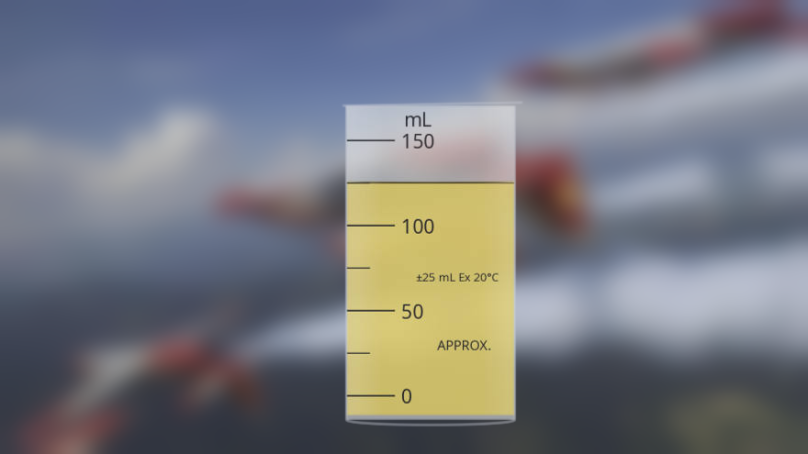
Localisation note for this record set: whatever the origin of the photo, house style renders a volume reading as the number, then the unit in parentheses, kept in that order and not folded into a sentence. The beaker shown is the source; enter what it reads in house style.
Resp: 125 (mL)
